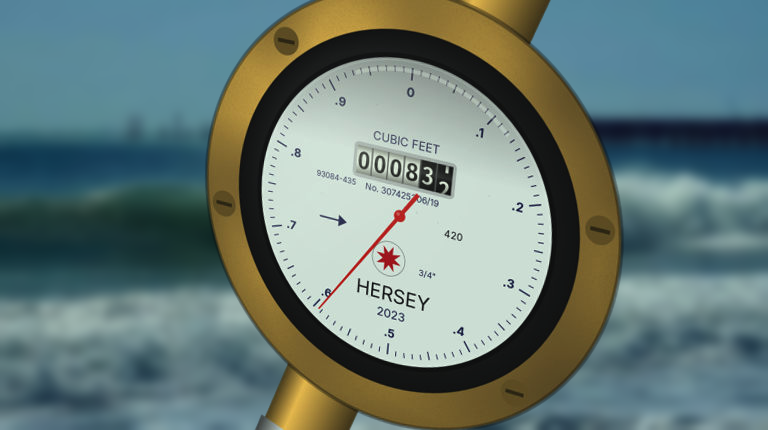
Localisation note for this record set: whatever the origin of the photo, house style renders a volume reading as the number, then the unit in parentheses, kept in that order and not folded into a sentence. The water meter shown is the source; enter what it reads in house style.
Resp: 831.59 (ft³)
